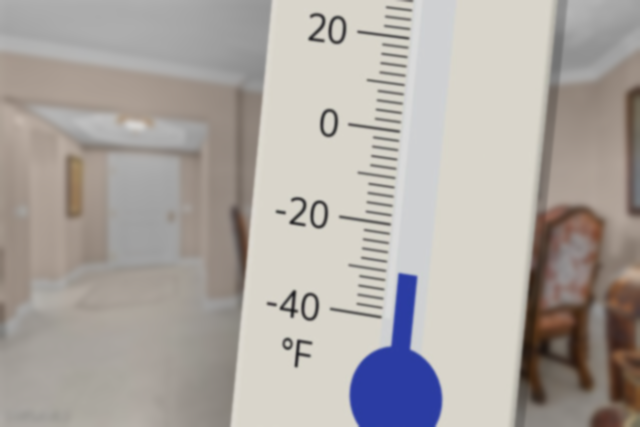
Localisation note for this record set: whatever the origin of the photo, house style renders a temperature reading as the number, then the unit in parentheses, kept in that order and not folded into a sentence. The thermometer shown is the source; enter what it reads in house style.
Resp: -30 (°F)
